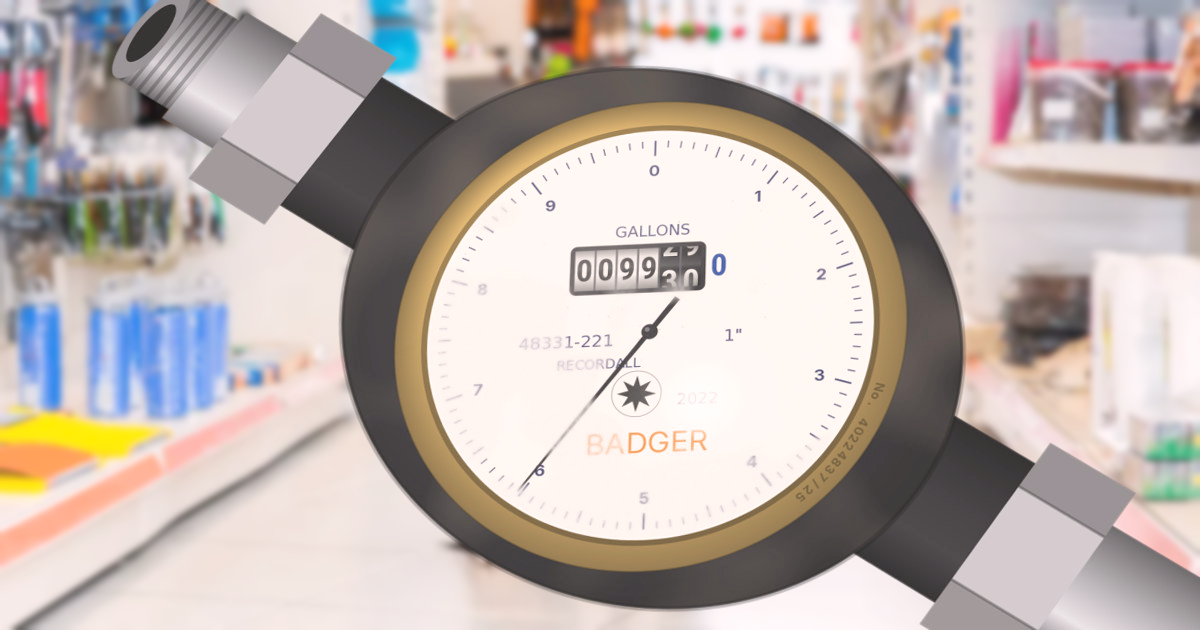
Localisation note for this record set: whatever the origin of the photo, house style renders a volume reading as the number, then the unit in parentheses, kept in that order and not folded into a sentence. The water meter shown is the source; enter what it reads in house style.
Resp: 99296.0 (gal)
